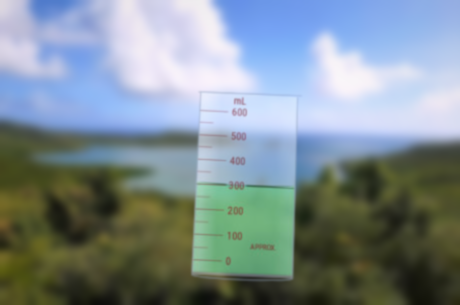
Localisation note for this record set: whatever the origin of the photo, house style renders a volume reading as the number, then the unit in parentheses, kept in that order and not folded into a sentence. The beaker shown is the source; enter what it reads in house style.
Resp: 300 (mL)
